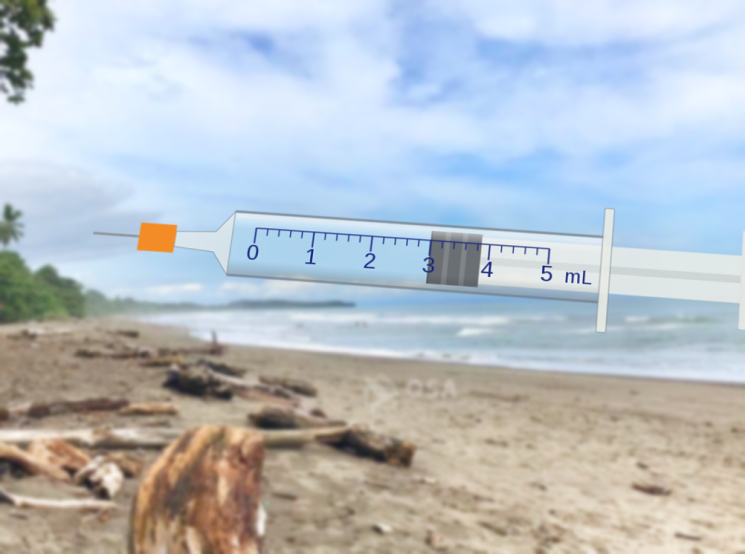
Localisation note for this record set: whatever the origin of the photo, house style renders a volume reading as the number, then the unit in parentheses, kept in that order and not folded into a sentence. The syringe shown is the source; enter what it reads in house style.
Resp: 3 (mL)
